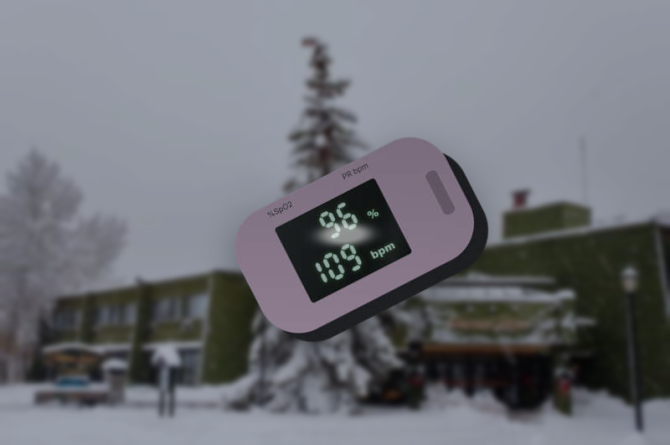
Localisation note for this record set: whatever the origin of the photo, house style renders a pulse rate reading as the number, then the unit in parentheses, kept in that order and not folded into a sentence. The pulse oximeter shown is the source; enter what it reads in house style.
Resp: 109 (bpm)
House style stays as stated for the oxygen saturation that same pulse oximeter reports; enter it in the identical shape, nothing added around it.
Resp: 96 (%)
